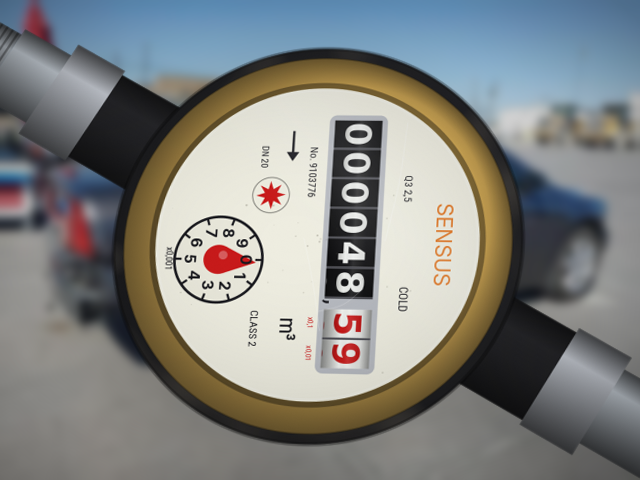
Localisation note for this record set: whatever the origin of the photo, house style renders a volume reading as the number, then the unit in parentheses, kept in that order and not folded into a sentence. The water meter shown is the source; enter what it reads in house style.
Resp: 48.590 (m³)
